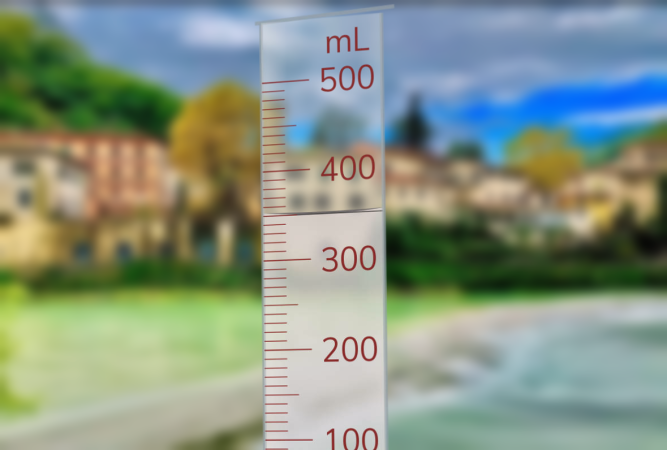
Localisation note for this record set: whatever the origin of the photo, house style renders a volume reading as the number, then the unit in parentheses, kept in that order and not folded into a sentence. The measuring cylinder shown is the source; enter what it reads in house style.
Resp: 350 (mL)
